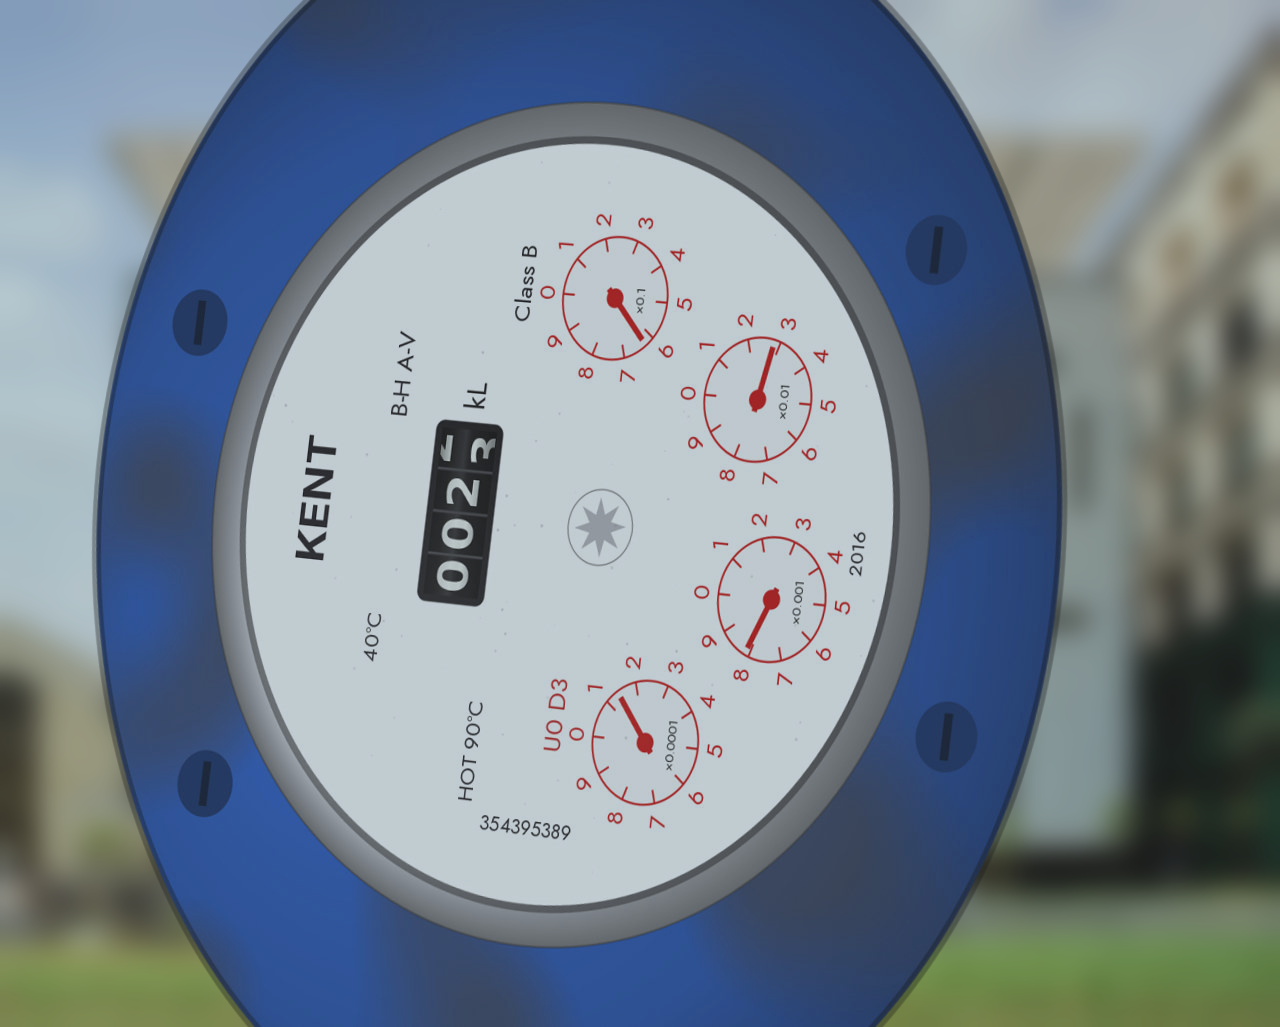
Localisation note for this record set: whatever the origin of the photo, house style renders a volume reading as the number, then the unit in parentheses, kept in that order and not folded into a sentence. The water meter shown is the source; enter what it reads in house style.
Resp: 22.6281 (kL)
